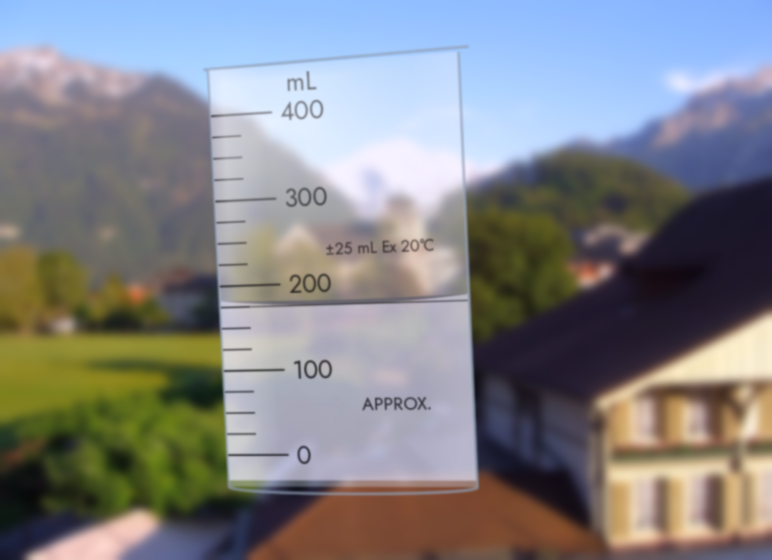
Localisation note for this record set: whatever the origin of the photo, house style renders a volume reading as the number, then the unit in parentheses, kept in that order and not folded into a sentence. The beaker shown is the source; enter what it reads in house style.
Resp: 175 (mL)
